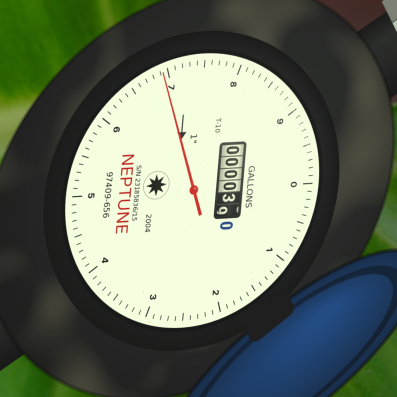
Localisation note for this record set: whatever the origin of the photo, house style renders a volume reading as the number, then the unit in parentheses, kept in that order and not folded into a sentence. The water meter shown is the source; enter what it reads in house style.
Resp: 386.9 (gal)
